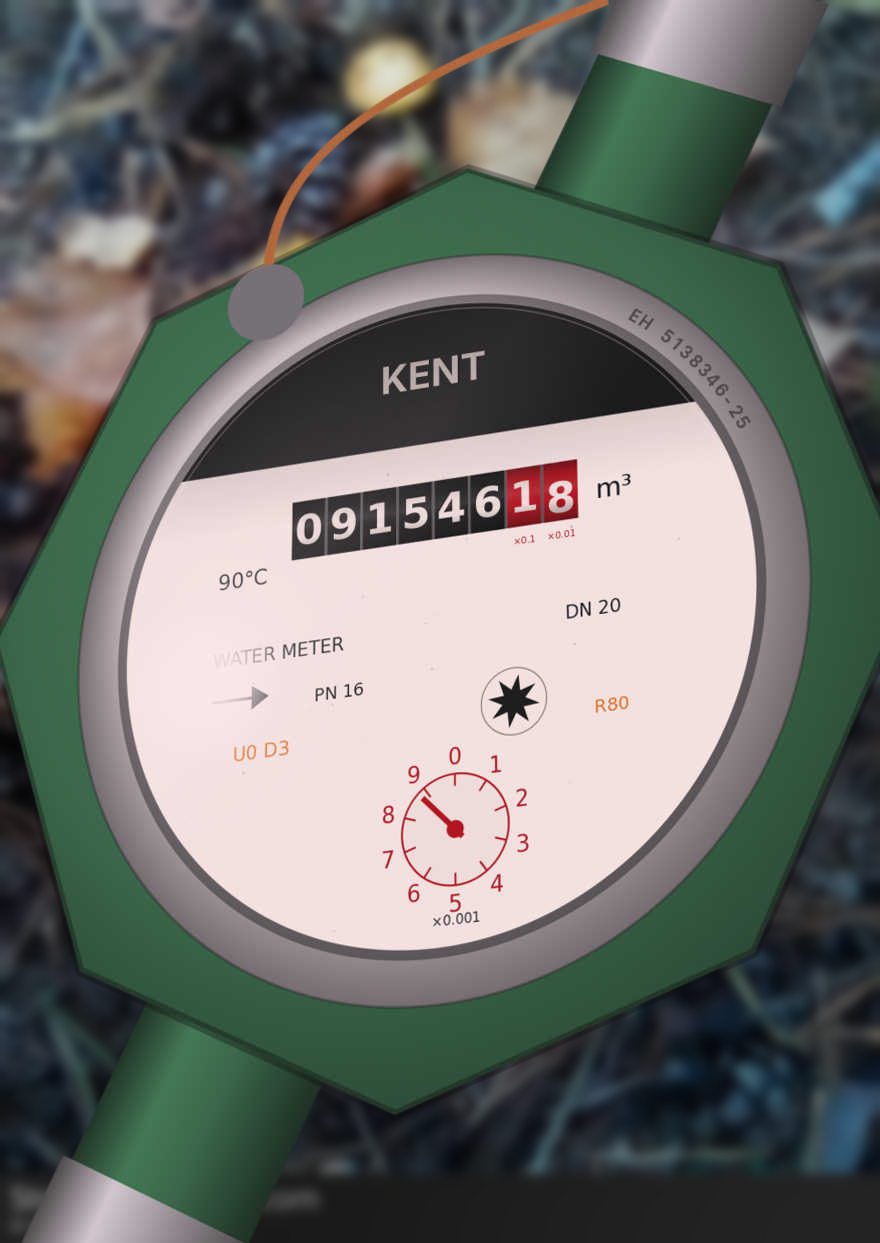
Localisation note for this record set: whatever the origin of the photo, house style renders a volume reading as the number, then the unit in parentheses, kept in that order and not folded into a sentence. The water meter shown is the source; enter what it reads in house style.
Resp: 91546.178 (m³)
